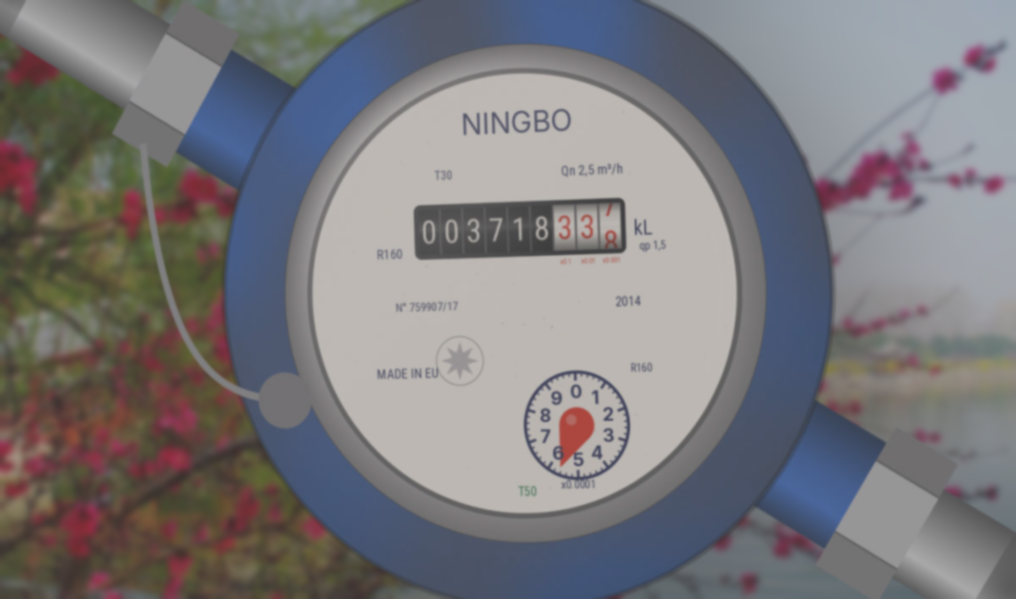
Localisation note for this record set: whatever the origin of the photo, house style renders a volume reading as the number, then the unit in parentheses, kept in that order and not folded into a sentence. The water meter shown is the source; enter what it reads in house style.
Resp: 3718.3375 (kL)
